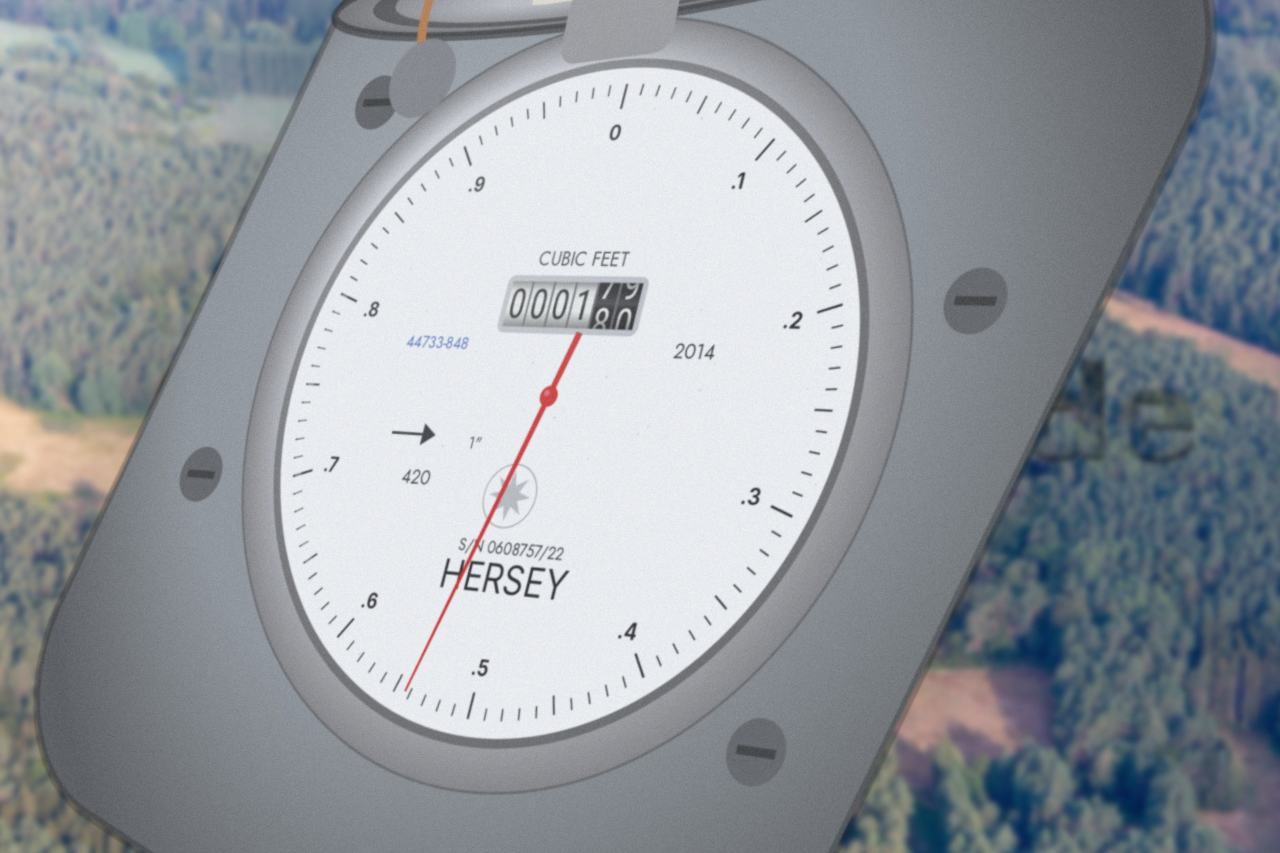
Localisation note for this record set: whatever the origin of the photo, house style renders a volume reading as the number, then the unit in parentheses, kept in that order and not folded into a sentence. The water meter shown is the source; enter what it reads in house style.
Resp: 179.54 (ft³)
